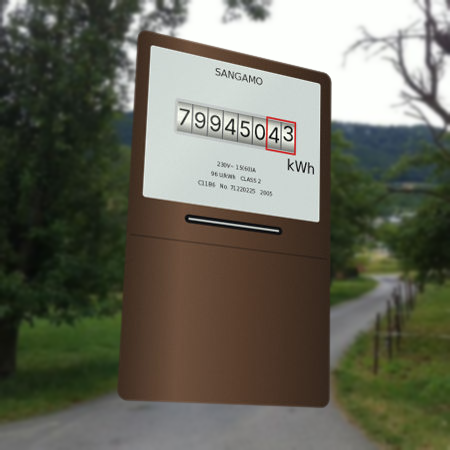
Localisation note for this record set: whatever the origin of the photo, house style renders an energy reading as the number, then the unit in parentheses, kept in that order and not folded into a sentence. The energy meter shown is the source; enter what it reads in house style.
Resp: 799450.43 (kWh)
